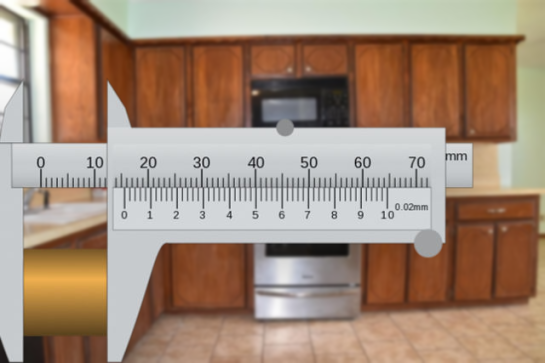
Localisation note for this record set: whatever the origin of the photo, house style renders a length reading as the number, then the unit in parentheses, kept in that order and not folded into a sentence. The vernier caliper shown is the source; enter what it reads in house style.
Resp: 15.6 (mm)
